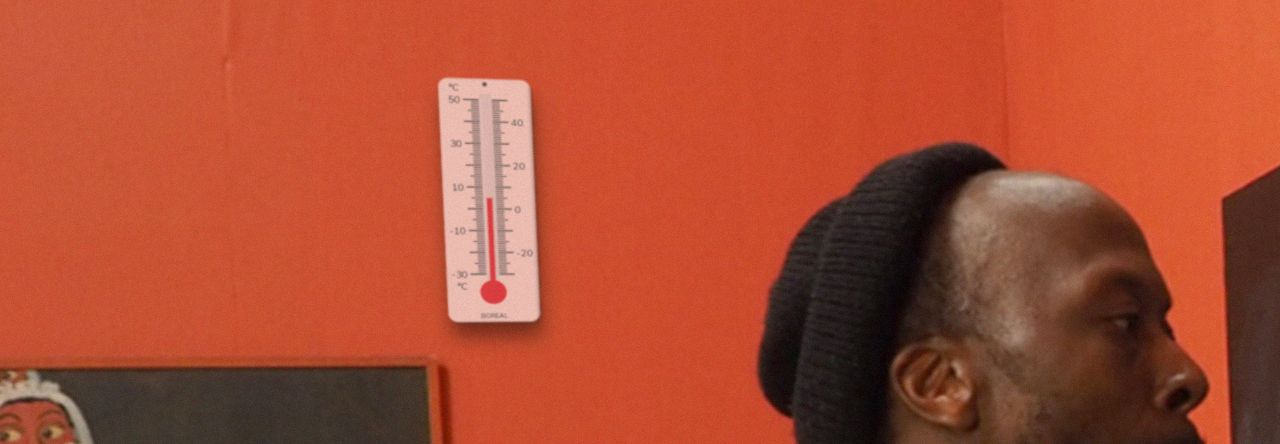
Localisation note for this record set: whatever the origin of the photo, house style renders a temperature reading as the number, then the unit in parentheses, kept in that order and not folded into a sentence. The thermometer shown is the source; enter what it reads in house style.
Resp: 5 (°C)
